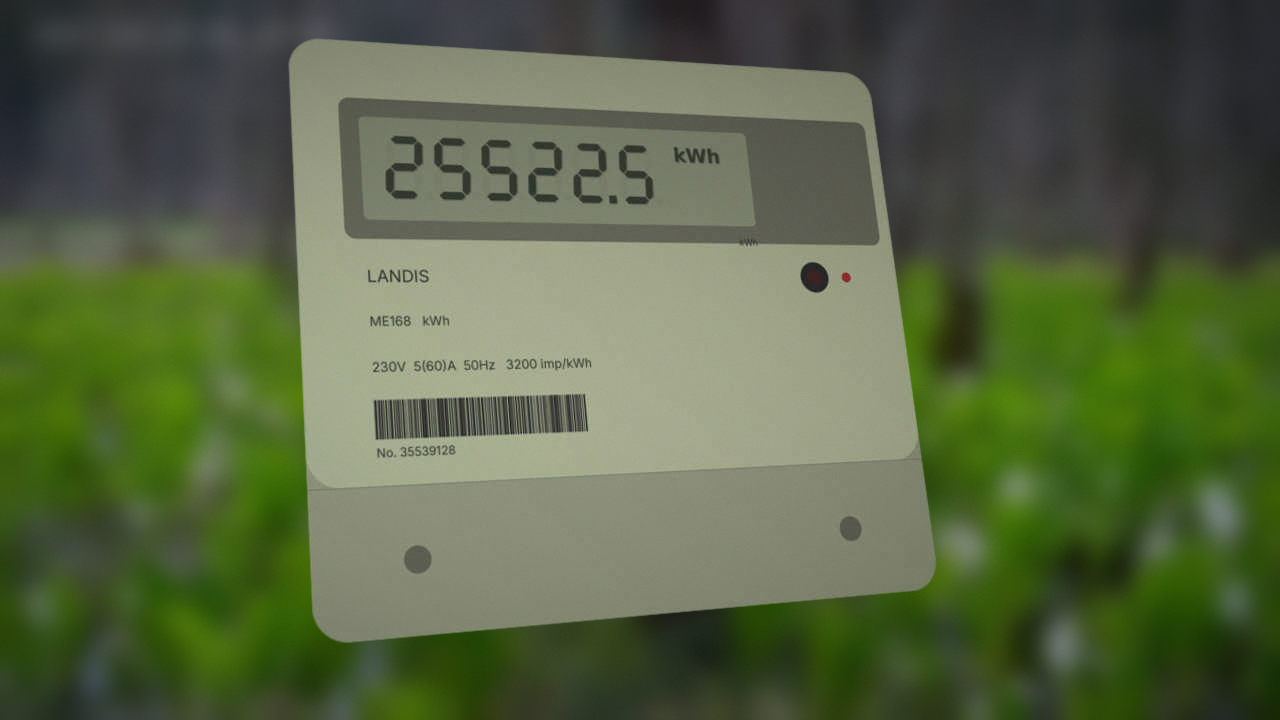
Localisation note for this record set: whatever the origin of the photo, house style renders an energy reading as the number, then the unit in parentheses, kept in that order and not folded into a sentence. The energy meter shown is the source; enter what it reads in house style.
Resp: 25522.5 (kWh)
